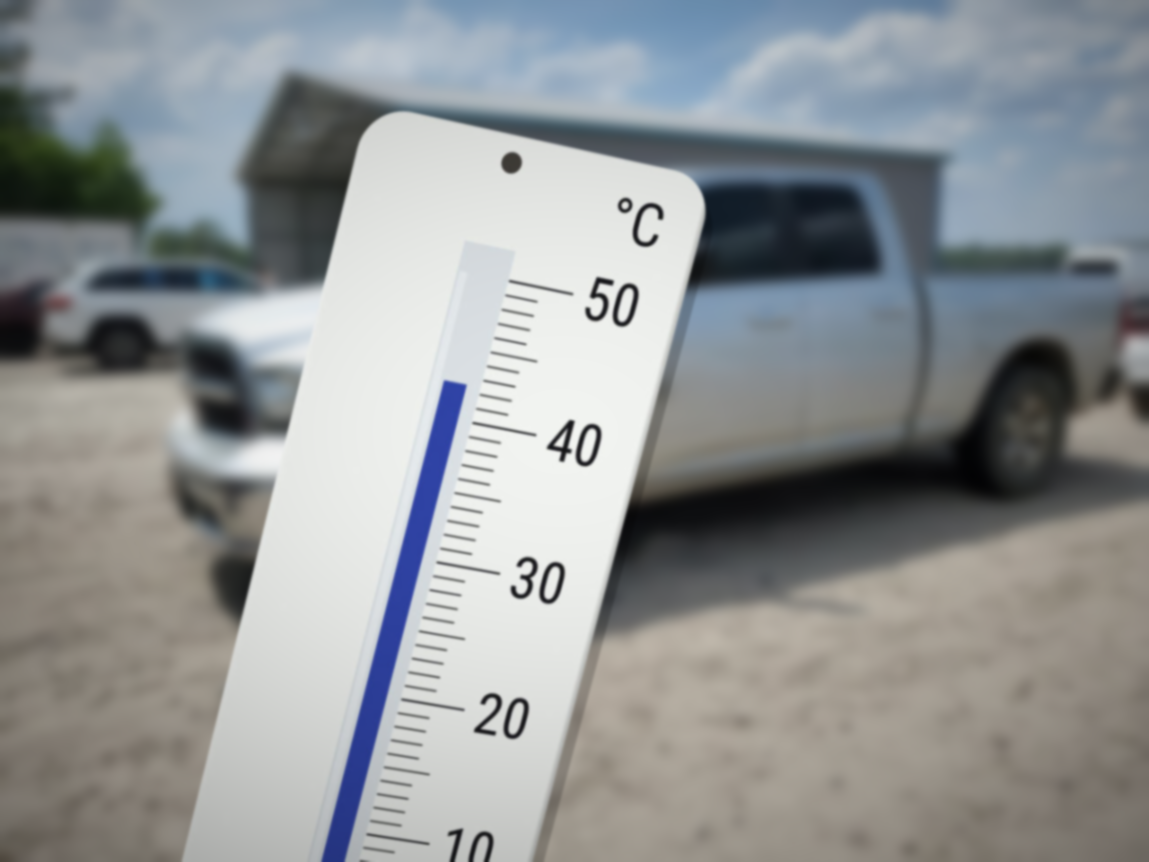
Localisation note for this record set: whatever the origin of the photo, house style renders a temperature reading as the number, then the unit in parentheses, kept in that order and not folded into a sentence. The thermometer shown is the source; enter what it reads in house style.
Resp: 42.5 (°C)
